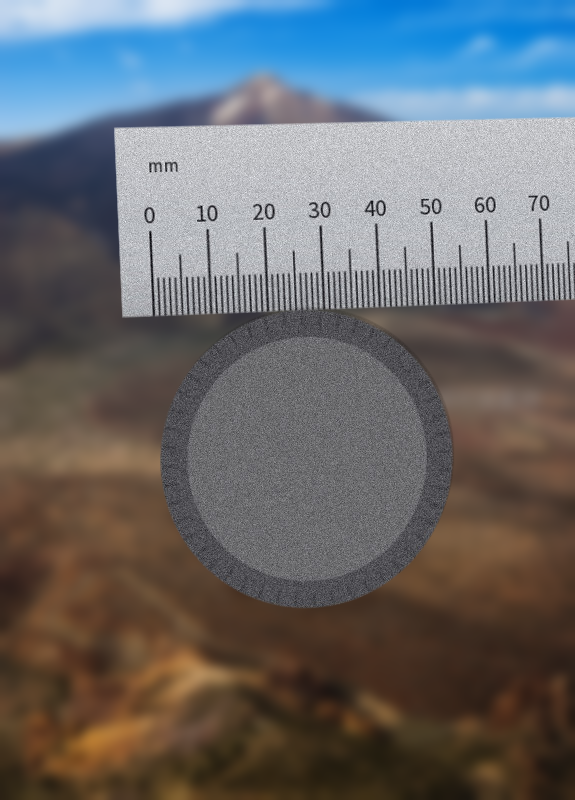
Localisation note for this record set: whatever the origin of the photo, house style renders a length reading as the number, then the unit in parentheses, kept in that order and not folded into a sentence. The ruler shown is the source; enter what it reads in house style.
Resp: 52 (mm)
